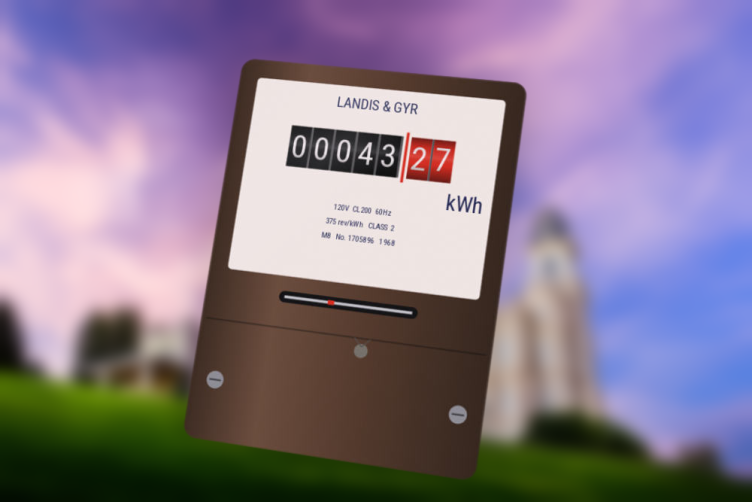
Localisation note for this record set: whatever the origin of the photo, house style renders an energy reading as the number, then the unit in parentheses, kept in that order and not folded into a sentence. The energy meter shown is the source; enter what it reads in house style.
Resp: 43.27 (kWh)
